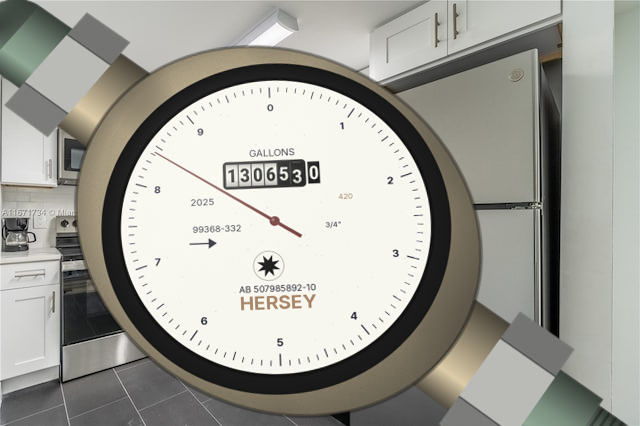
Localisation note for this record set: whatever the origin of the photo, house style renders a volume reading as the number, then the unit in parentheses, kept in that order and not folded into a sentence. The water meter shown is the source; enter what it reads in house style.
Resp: 1306528.4 (gal)
